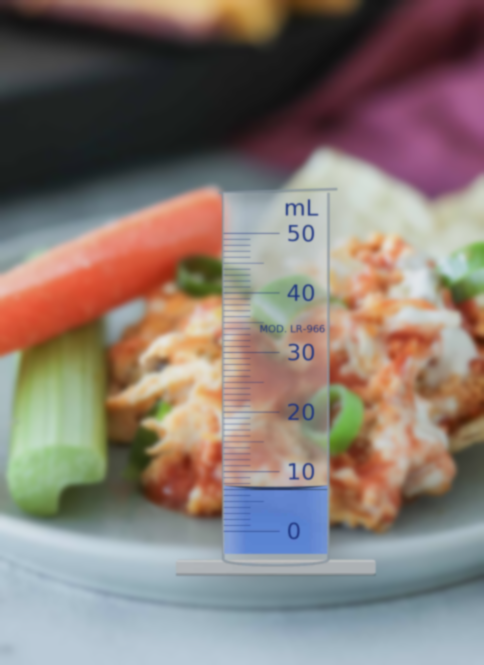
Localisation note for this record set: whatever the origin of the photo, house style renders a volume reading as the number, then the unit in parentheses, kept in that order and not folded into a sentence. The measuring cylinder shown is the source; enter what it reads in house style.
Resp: 7 (mL)
